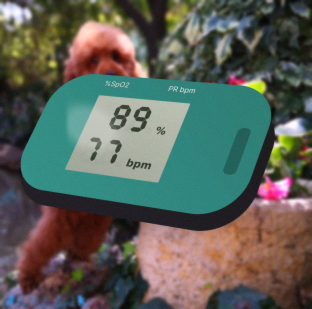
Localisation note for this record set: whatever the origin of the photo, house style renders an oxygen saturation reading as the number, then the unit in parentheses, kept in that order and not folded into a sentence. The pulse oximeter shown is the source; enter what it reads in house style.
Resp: 89 (%)
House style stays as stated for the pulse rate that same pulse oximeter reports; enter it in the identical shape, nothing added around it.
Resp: 77 (bpm)
